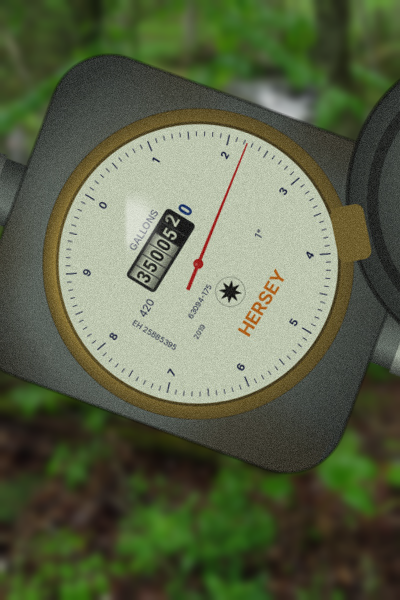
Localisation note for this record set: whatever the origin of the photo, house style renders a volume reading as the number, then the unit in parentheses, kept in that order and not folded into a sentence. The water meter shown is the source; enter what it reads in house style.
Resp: 3500522.2 (gal)
